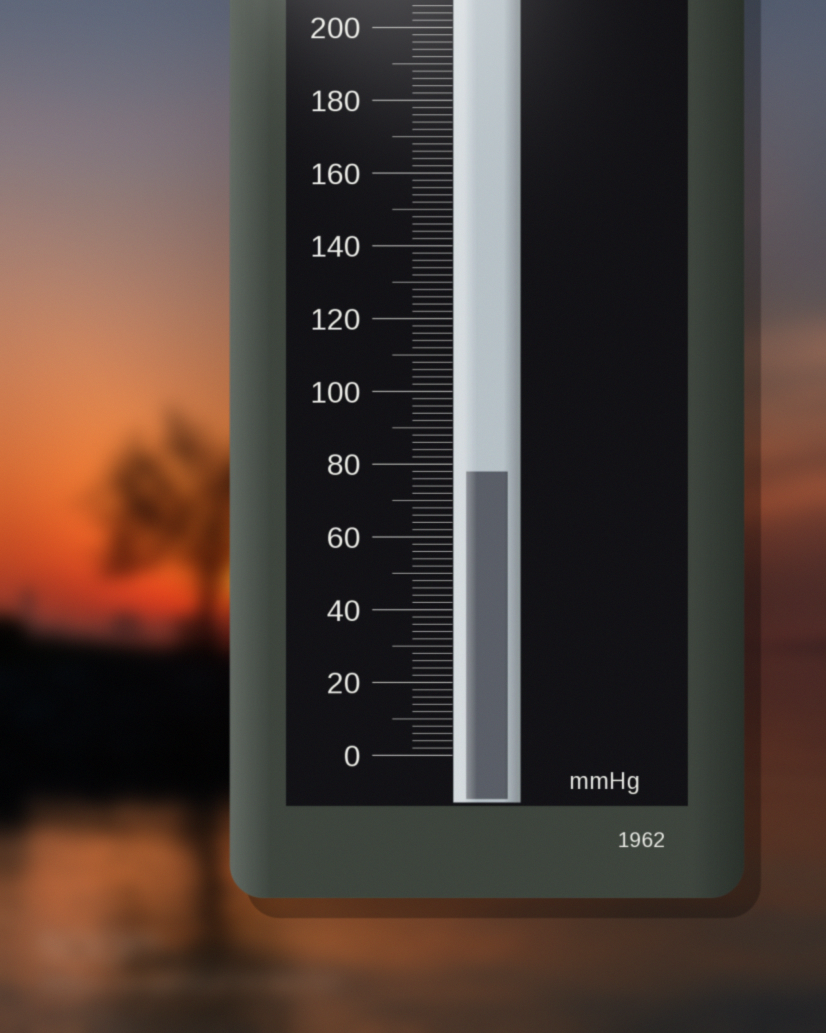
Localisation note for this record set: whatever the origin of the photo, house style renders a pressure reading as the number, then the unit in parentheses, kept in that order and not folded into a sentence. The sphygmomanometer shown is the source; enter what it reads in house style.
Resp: 78 (mmHg)
